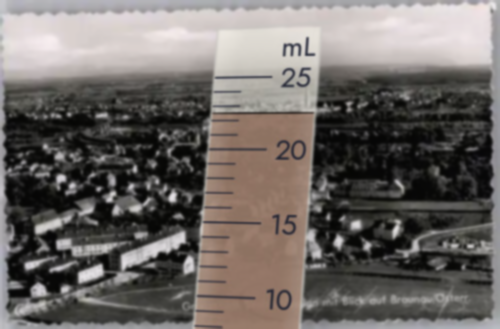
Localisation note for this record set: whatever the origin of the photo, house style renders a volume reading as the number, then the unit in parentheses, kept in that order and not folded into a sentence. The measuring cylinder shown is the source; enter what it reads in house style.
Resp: 22.5 (mL)
